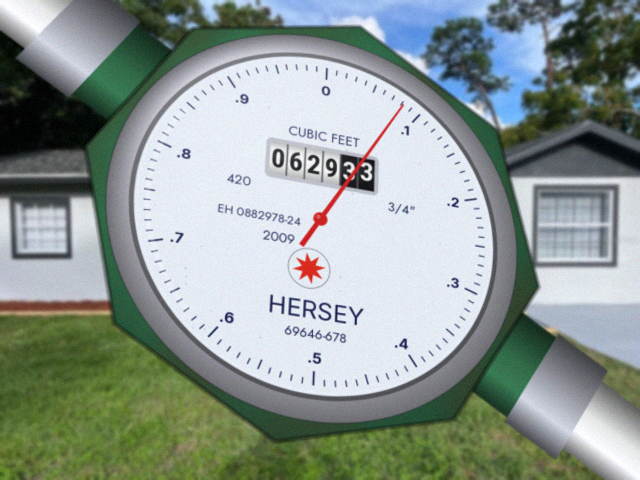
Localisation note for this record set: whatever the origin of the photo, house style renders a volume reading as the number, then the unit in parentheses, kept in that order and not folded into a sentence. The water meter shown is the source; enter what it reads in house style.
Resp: 62933.08 (ft³)
